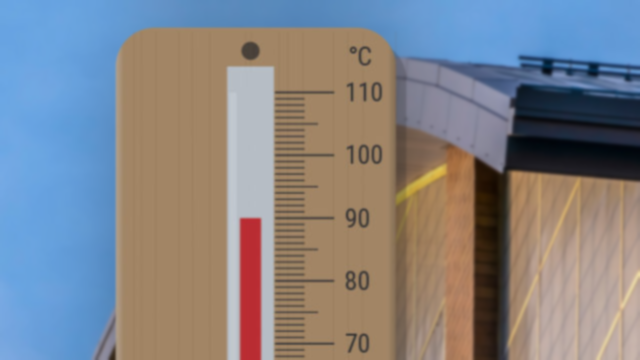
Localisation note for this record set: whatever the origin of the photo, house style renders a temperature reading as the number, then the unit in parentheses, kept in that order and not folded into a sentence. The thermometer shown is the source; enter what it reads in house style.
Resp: 90 (°C)
